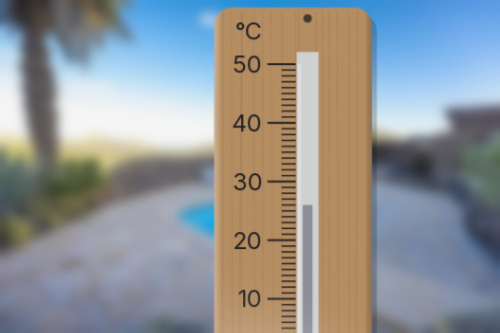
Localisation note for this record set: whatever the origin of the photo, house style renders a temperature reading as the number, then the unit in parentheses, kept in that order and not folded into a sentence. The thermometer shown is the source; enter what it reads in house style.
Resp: 26 (°C)
